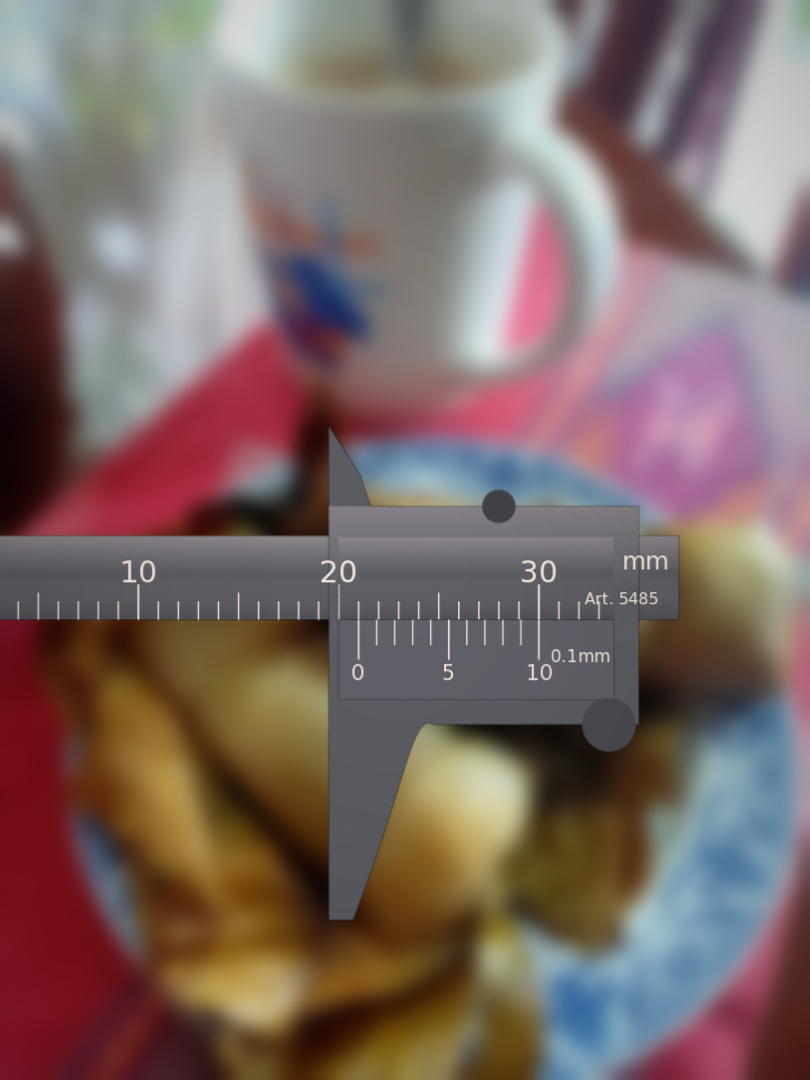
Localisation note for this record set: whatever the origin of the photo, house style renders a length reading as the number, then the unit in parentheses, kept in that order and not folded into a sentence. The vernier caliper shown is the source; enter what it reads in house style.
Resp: 21.0 (mm)
